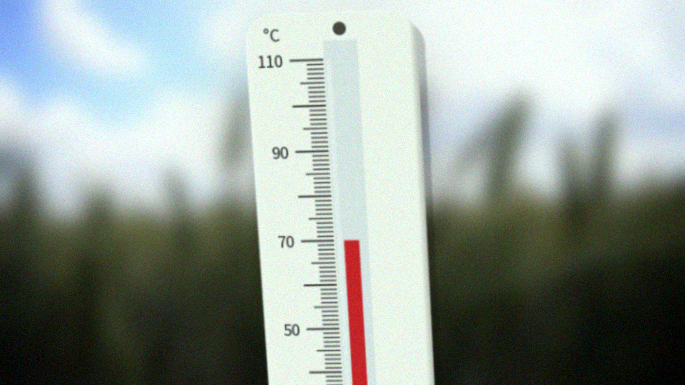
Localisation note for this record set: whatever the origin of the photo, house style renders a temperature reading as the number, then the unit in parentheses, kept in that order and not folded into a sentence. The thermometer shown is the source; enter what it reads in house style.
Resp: 70 (°C)
